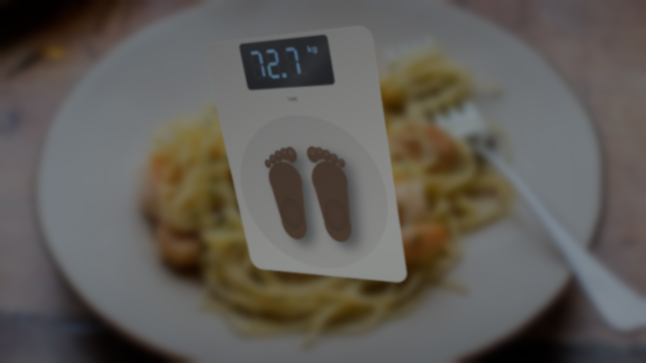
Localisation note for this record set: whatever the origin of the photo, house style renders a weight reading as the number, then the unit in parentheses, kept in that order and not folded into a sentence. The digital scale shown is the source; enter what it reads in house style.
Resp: 72.7 (kg)
